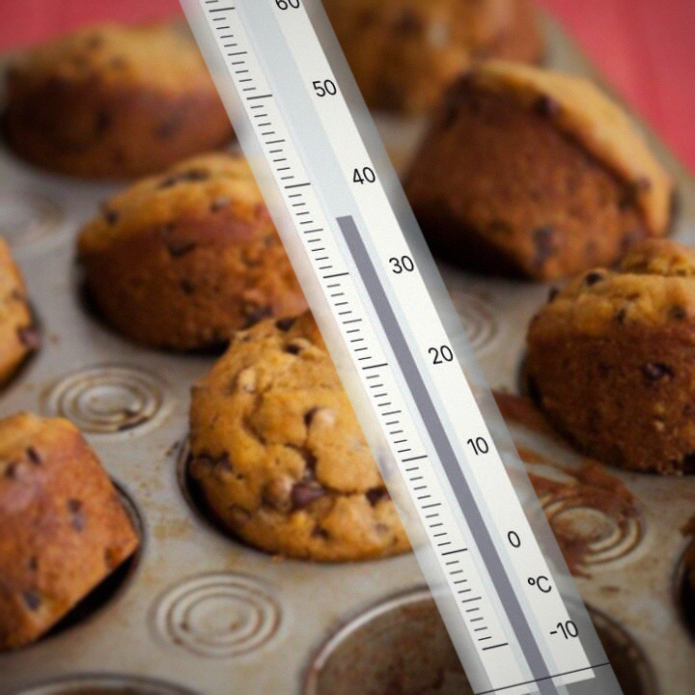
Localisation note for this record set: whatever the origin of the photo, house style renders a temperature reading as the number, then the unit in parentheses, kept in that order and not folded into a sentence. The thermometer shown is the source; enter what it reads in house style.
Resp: 36 (°C)
